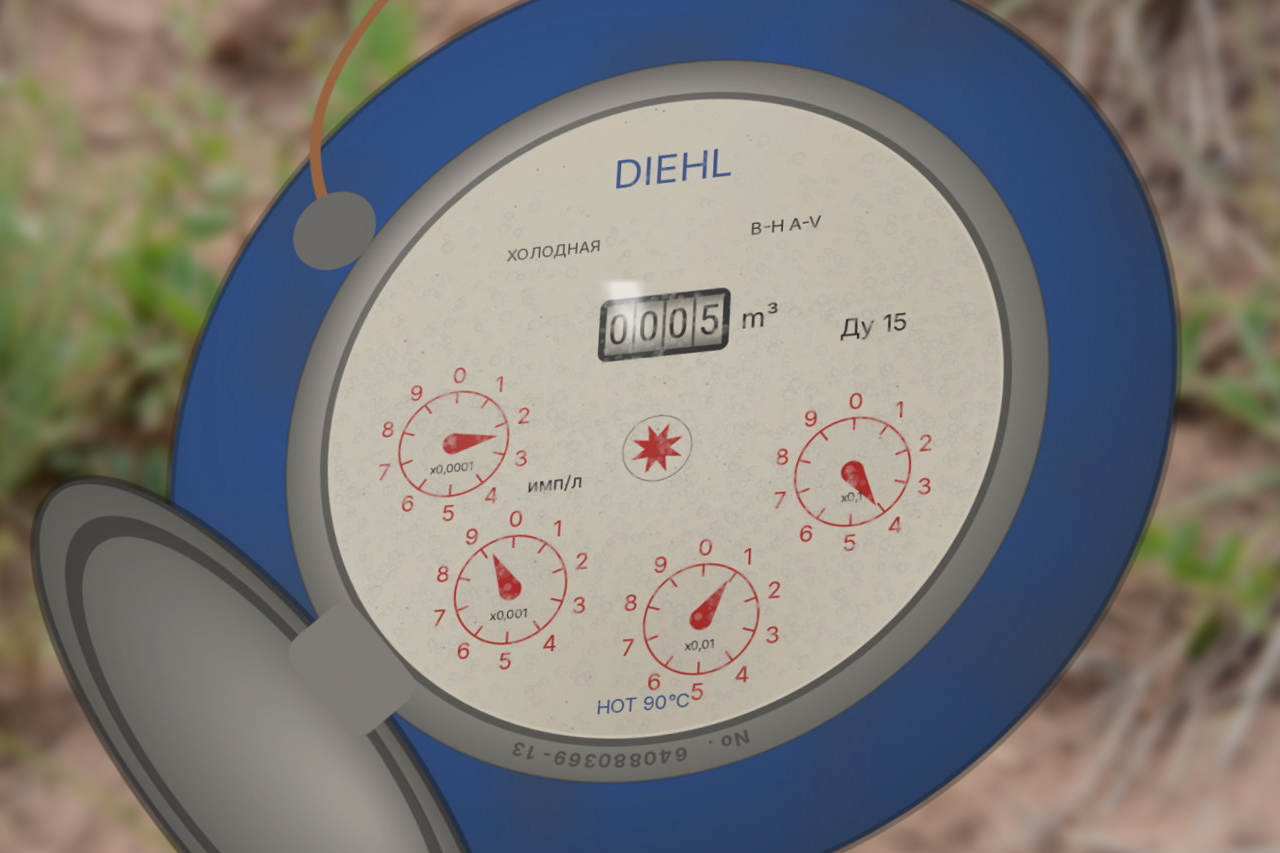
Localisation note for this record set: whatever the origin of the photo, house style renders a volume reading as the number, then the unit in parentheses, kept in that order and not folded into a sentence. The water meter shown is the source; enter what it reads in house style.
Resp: 5.4092 (m³)
